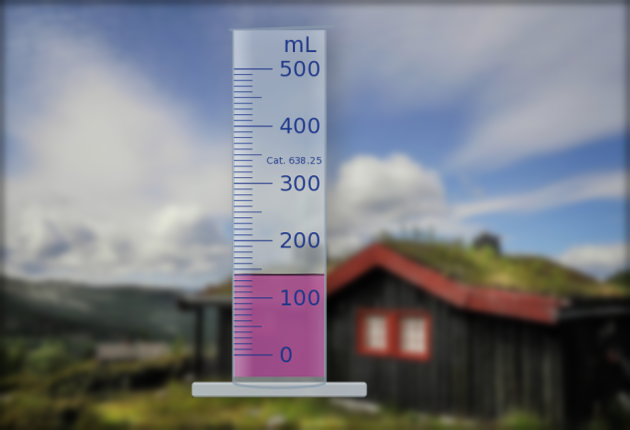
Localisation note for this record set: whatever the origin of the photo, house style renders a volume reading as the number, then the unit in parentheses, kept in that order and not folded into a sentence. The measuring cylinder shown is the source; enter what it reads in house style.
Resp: 140 (mL)
